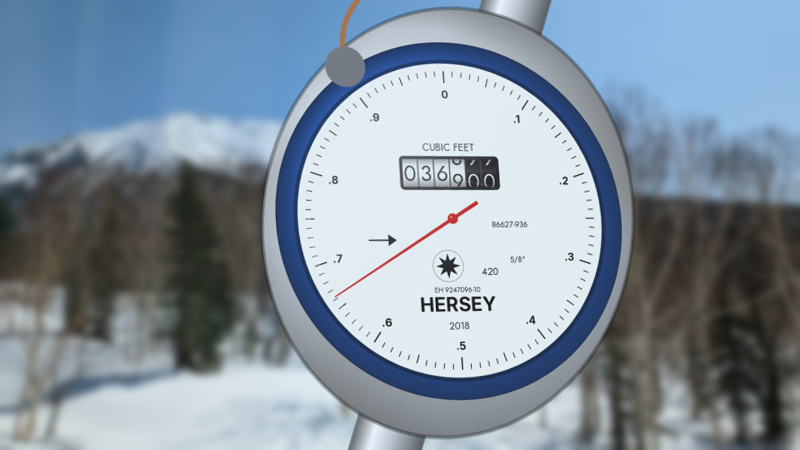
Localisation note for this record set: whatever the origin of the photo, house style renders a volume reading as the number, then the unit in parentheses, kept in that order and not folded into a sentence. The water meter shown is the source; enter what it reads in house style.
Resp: 36899.66 (ft³)
